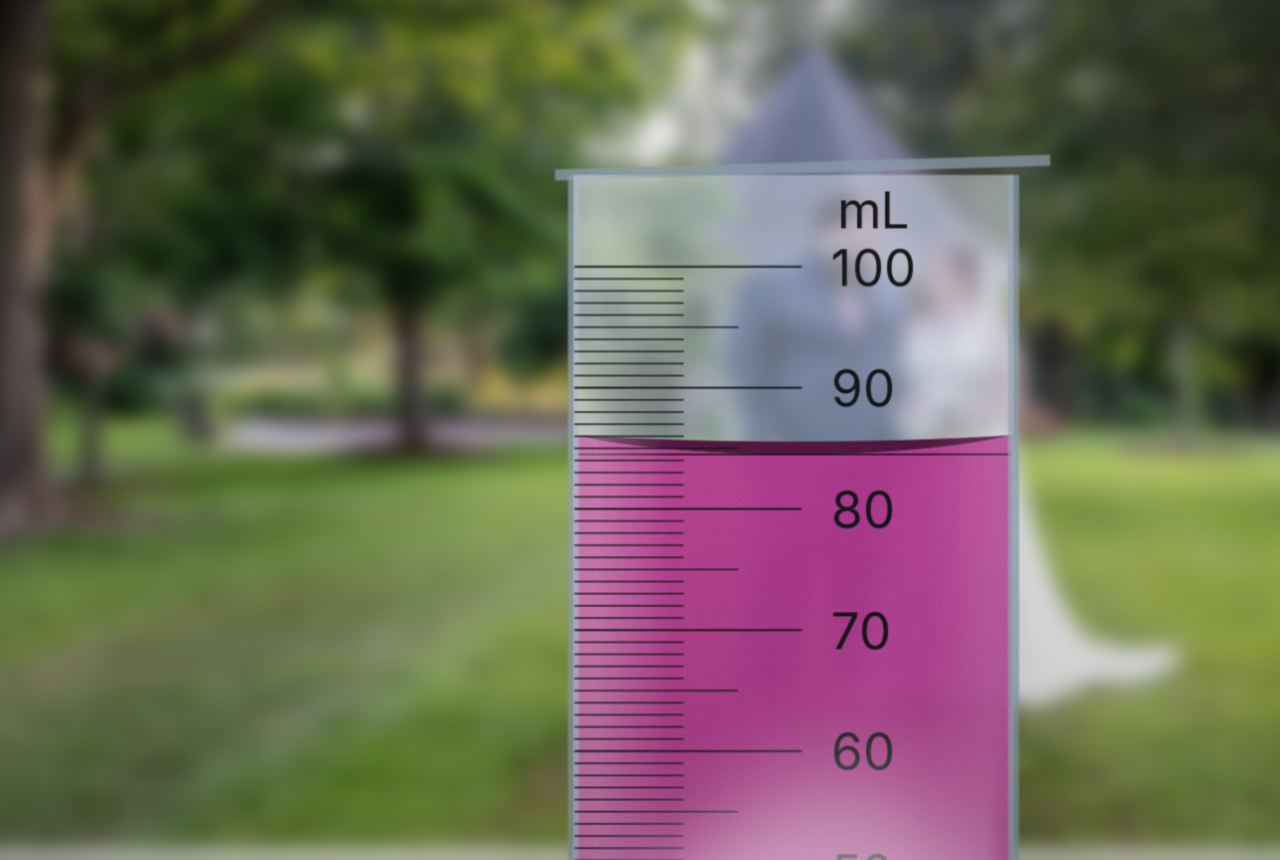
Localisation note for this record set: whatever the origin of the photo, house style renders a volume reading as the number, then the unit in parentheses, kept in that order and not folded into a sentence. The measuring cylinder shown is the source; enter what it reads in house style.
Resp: 84.5 (mL)
